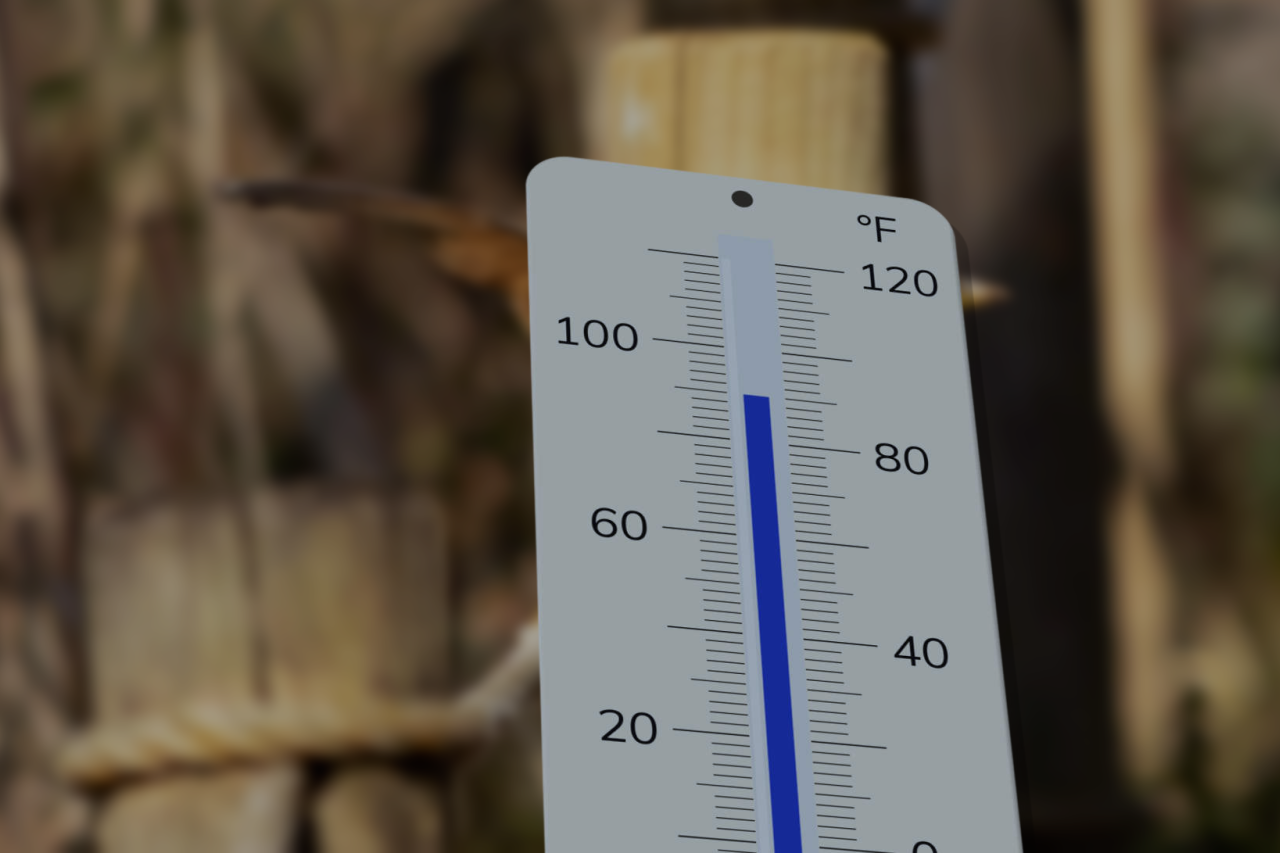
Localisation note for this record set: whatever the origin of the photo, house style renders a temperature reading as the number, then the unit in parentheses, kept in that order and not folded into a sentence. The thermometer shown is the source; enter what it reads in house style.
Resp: 90 (°F)
